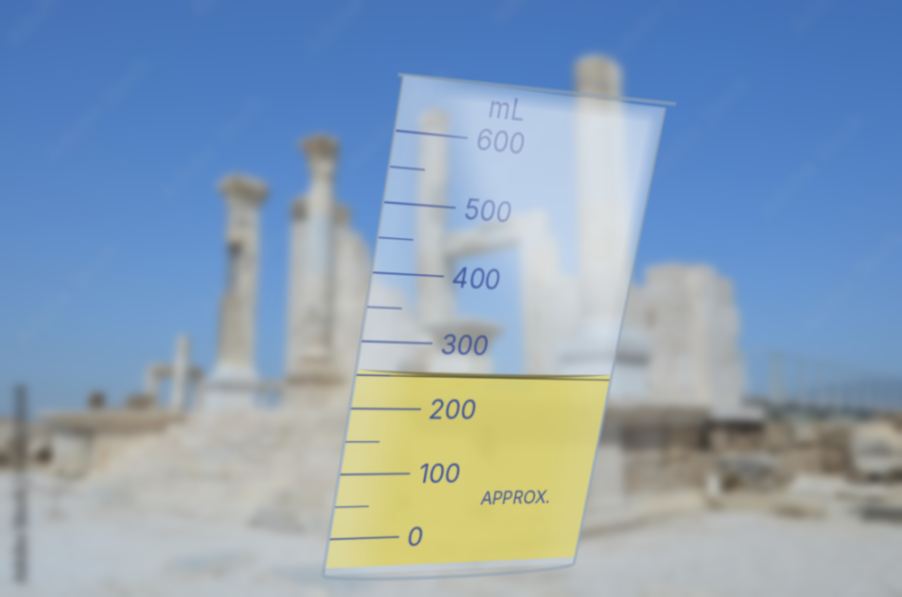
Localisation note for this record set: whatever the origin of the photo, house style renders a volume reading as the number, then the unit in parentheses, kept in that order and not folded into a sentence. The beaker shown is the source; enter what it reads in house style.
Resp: 250 (mL)
